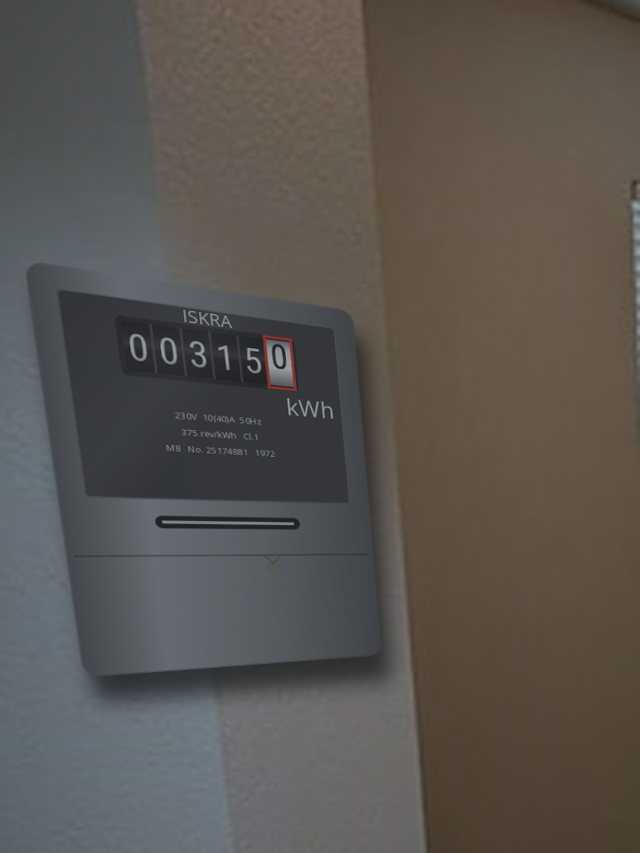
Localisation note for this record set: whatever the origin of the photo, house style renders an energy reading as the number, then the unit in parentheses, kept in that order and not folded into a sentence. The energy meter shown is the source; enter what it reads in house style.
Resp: 315.0 (kWh)
